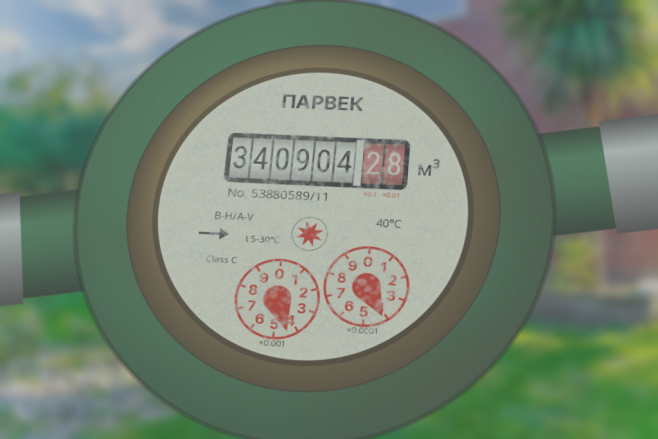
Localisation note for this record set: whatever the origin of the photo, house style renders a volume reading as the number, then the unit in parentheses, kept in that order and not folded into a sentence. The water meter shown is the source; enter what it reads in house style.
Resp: 340904.2844 (m³)
